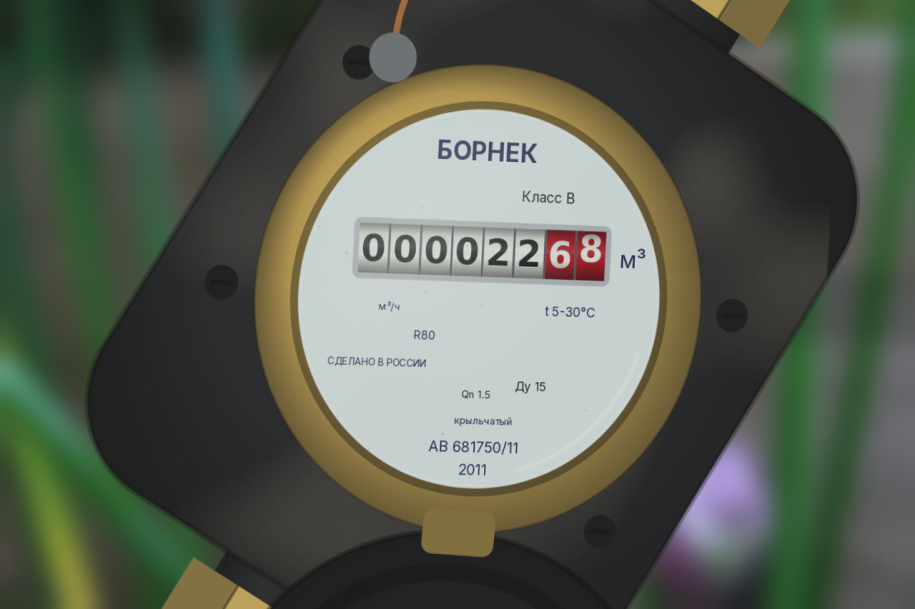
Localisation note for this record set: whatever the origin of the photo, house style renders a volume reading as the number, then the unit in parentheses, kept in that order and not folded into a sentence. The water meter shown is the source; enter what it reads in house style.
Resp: 22.68 (m³)
